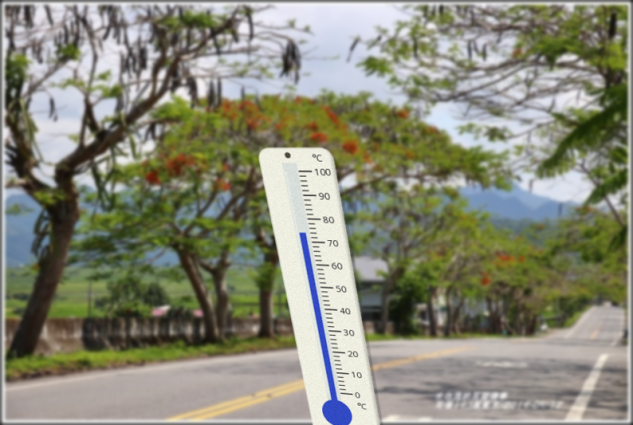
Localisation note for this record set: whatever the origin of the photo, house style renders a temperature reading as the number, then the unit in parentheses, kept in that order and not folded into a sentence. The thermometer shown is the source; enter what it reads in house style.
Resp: 74 (°C)
